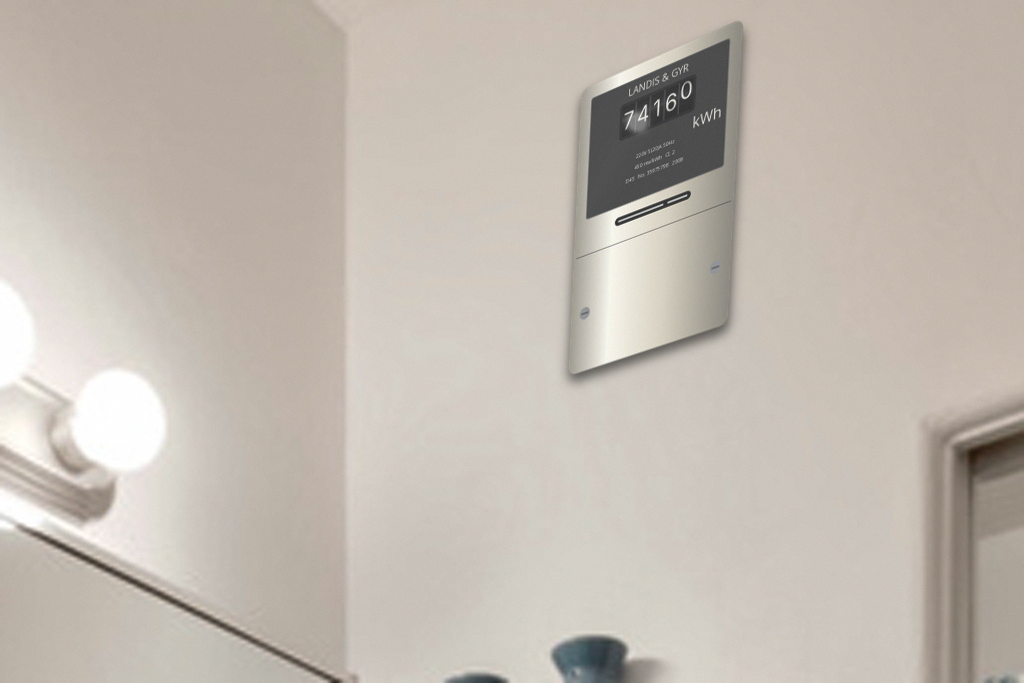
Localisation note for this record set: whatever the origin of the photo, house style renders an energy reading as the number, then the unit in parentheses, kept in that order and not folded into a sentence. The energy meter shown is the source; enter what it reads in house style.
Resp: 74160 (kWh)
